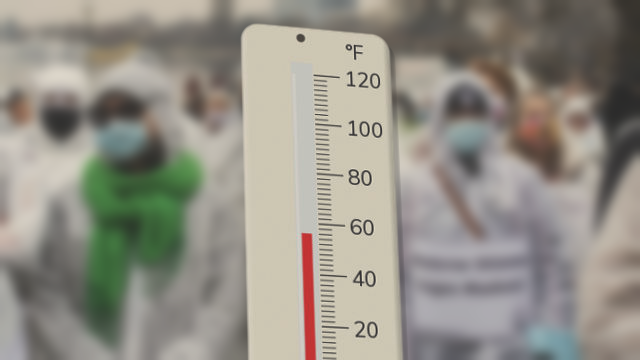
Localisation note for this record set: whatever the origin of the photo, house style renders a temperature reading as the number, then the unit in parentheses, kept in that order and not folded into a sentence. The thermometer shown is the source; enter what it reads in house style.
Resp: 56 (°F)
